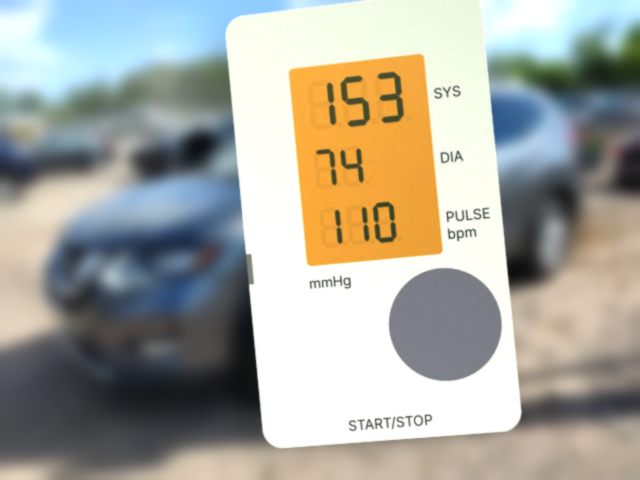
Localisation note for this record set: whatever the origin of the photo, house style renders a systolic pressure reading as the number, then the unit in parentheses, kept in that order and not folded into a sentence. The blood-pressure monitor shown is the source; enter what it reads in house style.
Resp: 153 (mmHg)
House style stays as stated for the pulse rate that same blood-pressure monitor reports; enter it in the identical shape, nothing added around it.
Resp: 110 (bpm)
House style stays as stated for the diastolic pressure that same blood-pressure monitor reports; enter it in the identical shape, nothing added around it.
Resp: 74 (mmHg)
